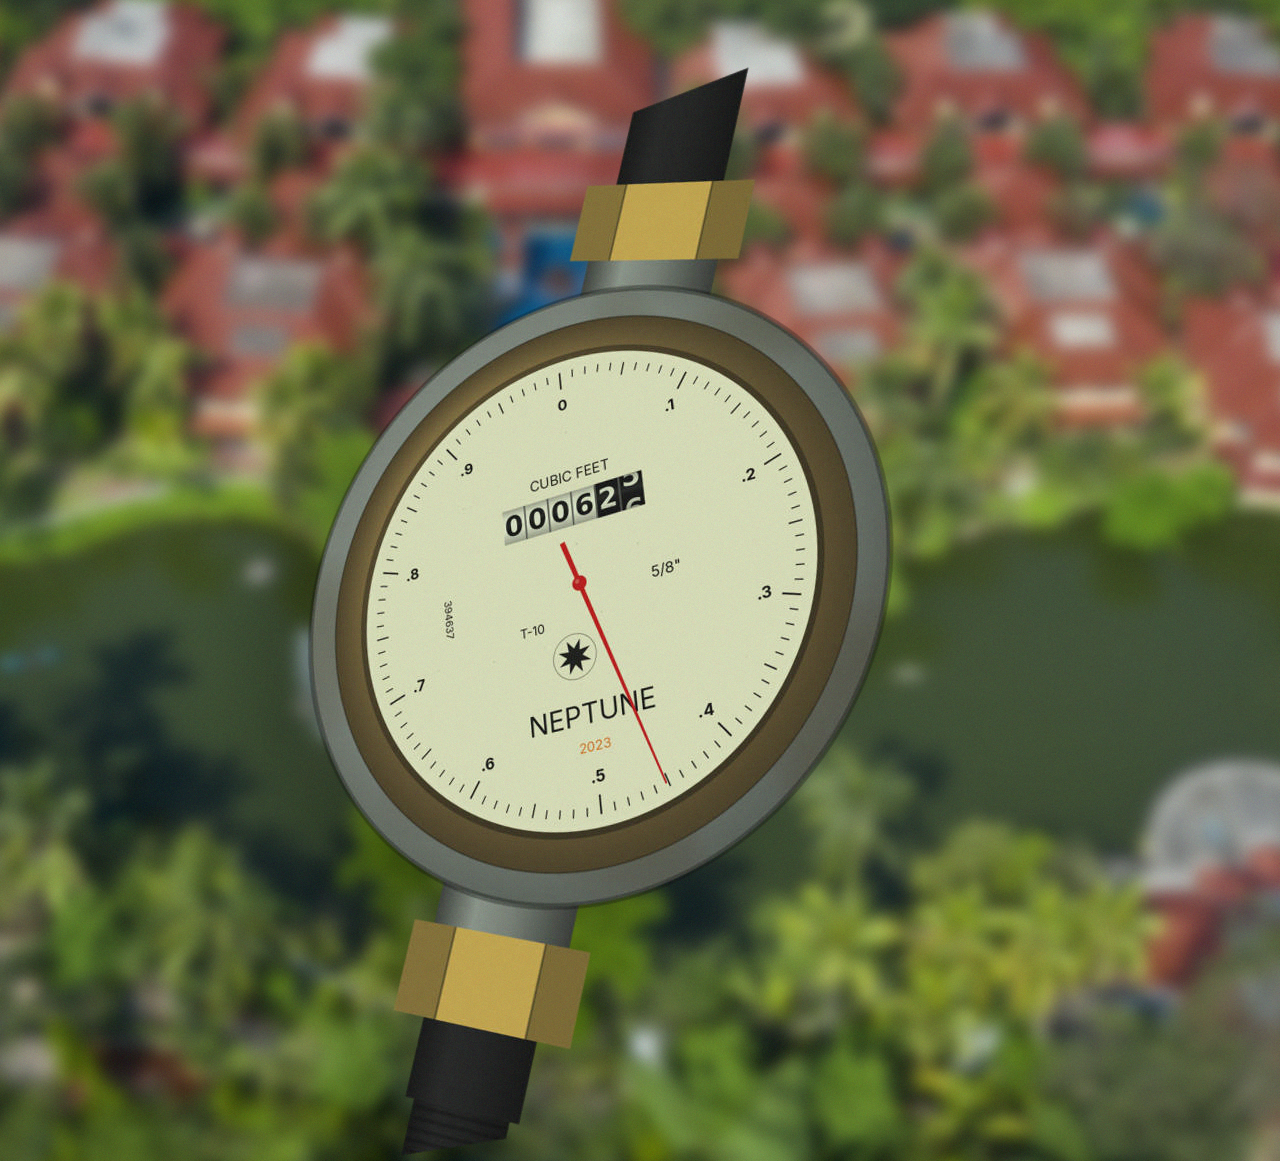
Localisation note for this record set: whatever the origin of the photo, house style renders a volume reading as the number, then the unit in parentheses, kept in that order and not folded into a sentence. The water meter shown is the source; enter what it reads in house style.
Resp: 625.45 (ft³)
